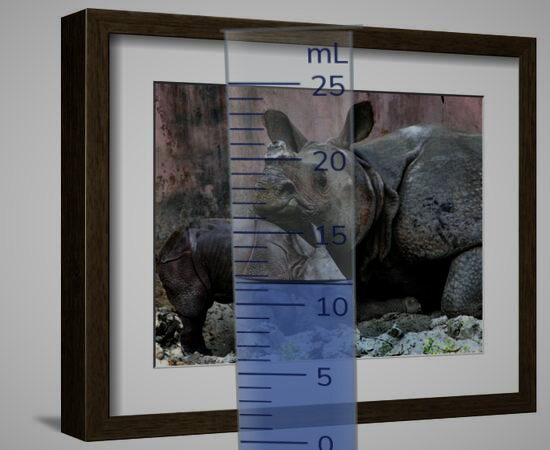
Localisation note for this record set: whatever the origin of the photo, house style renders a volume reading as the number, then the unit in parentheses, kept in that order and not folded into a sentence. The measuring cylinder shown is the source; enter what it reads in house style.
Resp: 11.5 (mL)
